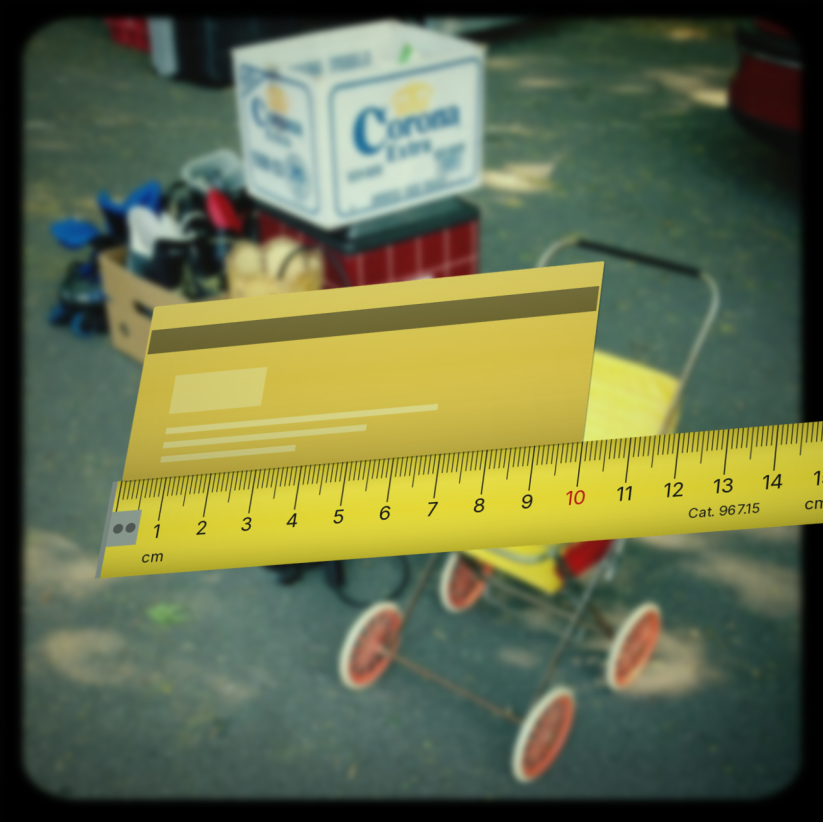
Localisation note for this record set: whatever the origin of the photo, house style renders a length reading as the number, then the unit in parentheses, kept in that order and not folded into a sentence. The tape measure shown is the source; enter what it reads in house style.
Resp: 10 (cm)
